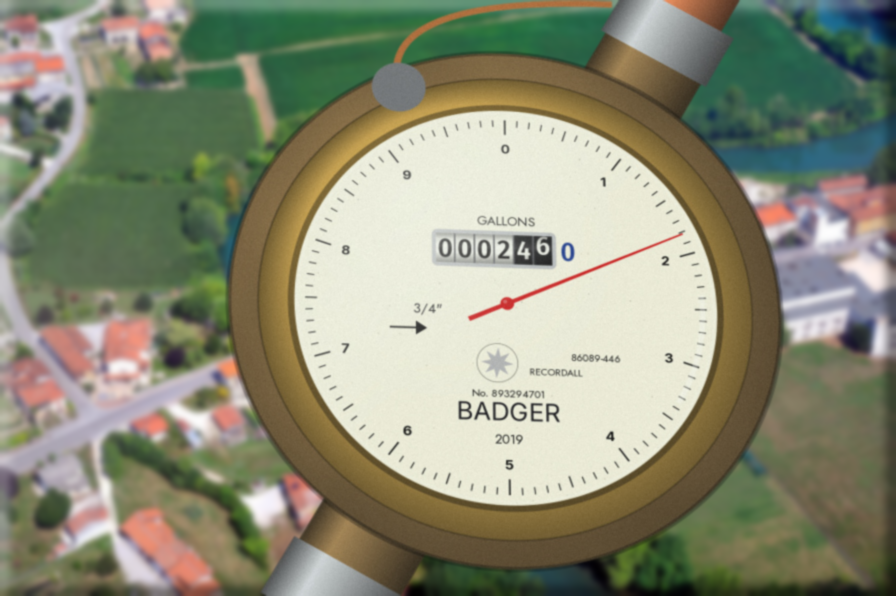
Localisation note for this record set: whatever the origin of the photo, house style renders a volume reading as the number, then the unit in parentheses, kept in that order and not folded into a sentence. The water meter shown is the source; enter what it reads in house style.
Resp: 2461.8 (gal)
